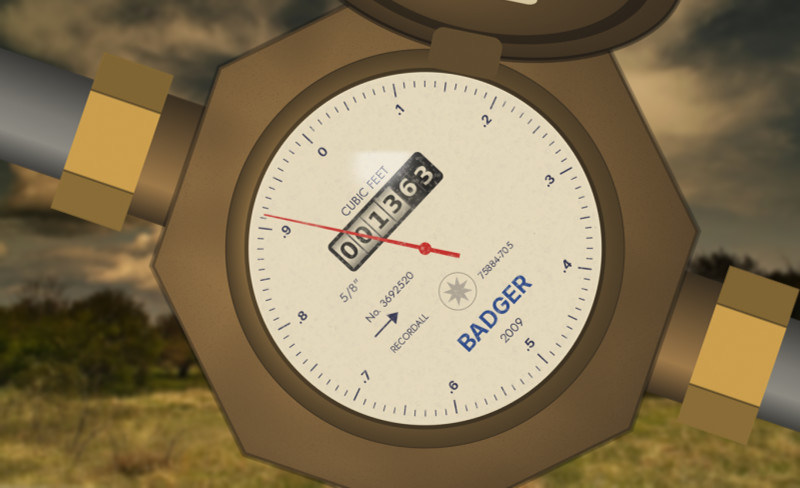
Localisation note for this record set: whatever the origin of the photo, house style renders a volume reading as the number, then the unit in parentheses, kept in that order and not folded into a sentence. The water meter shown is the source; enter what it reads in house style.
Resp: 1362.91 (ft³)
